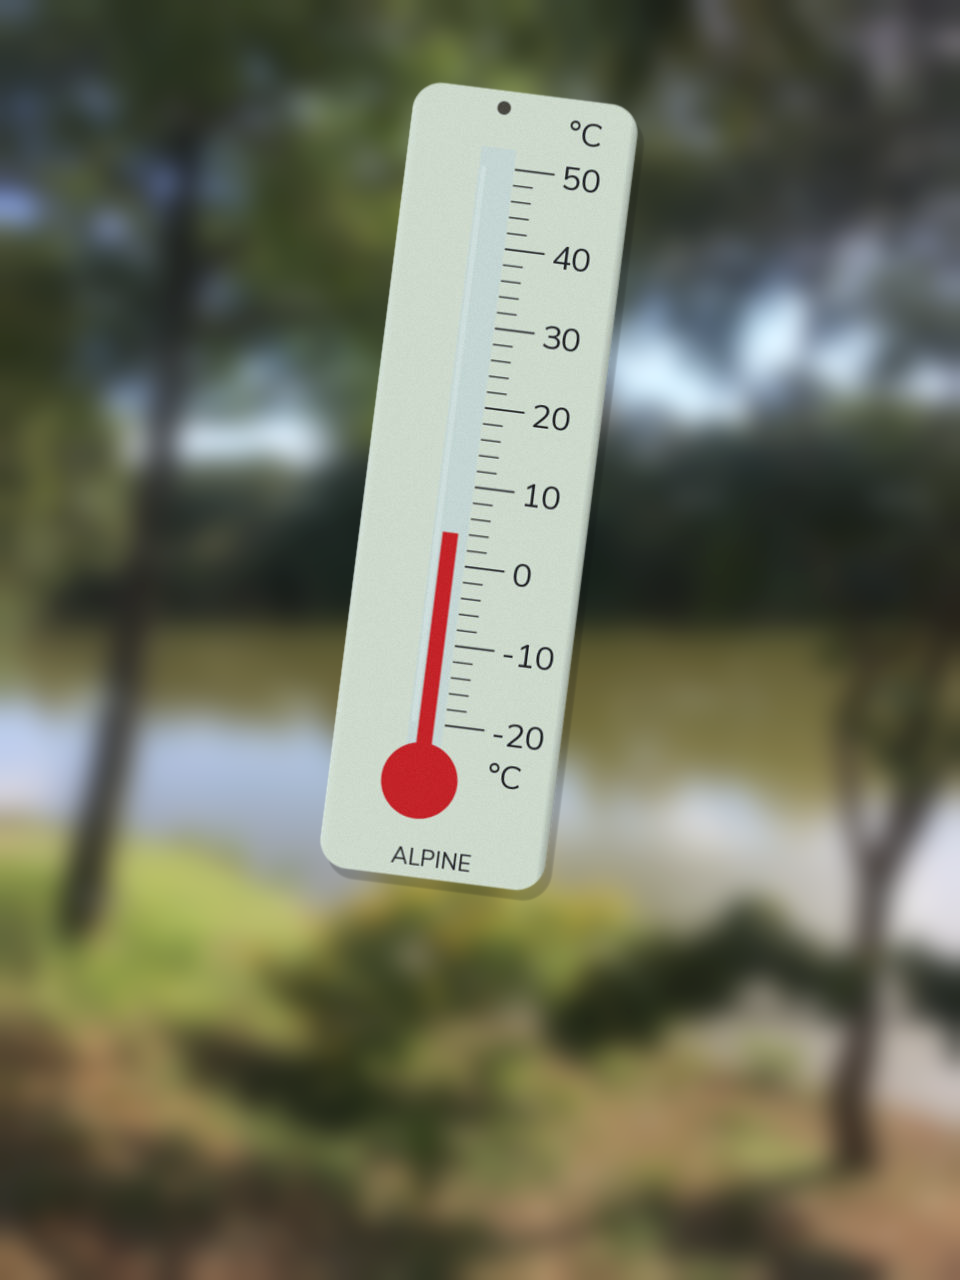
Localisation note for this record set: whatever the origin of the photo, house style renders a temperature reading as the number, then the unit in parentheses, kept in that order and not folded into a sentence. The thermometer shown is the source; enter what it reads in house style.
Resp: 4 (°C)
